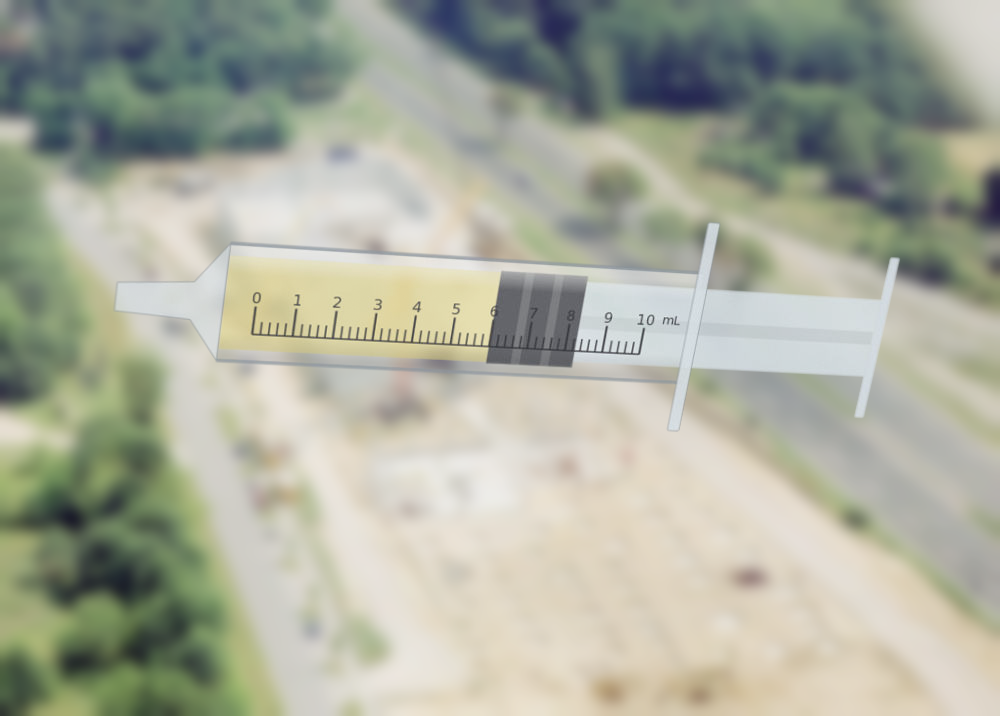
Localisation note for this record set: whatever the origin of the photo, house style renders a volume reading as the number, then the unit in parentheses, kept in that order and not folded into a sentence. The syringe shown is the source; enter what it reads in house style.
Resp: 6 (mL)
